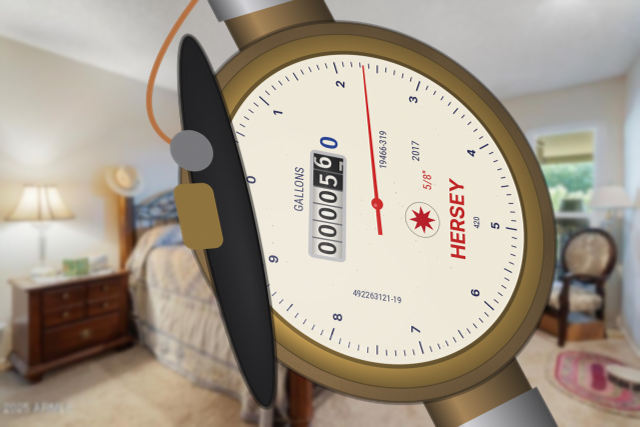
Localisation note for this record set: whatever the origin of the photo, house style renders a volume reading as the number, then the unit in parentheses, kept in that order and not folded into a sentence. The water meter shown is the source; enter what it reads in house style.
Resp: 562.3 (gal)
